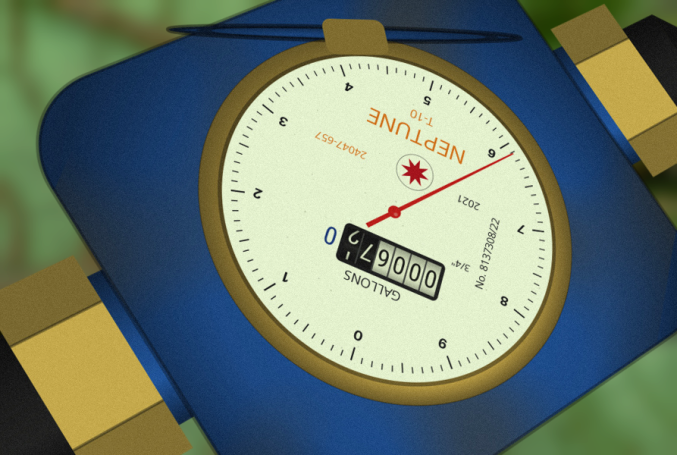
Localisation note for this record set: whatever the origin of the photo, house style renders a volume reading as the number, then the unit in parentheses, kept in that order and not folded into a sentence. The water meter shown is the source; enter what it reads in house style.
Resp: 6716.1 (gal)
